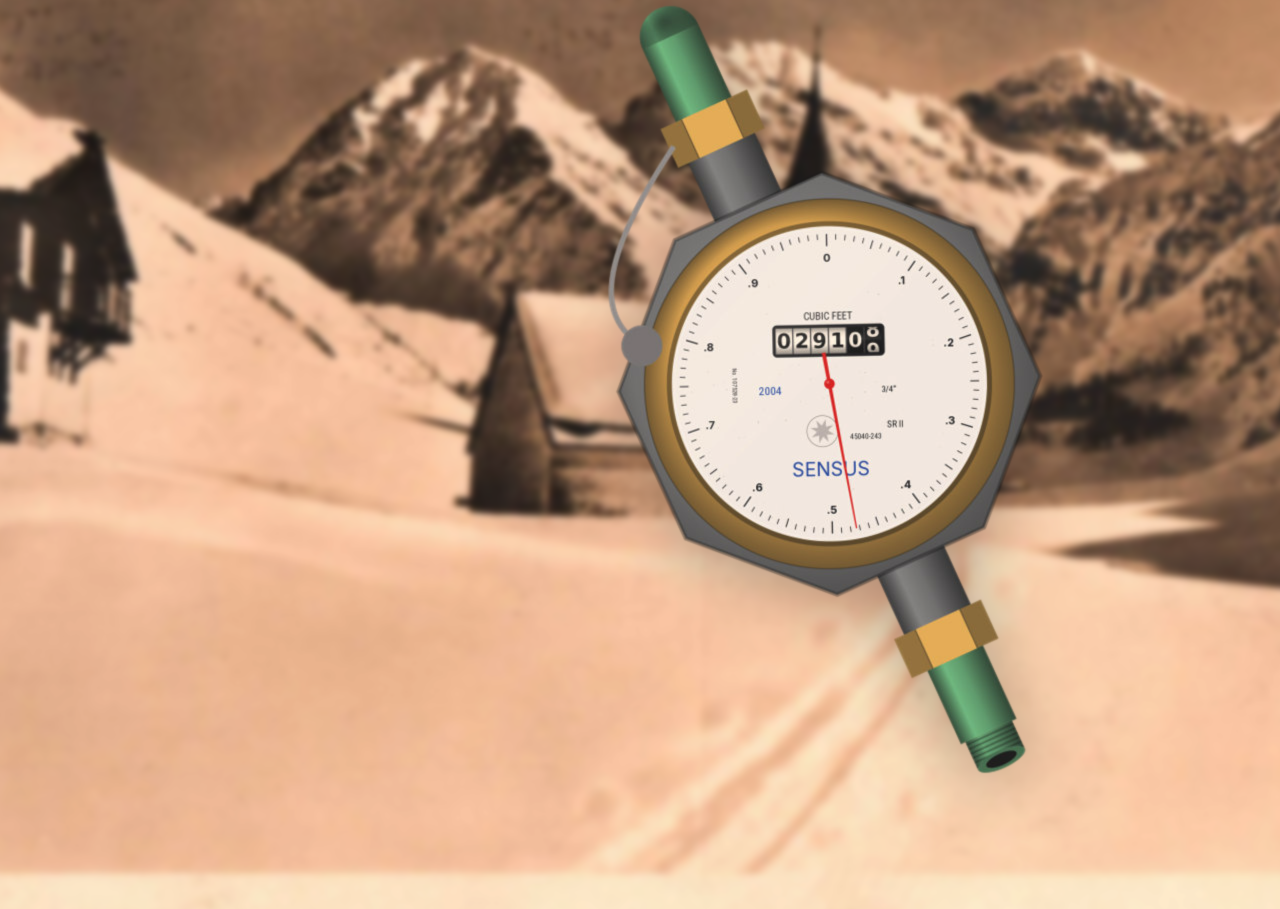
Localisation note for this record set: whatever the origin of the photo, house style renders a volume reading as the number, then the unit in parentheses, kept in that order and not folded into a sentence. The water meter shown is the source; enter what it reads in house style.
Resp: 29108.47 (ft³)
